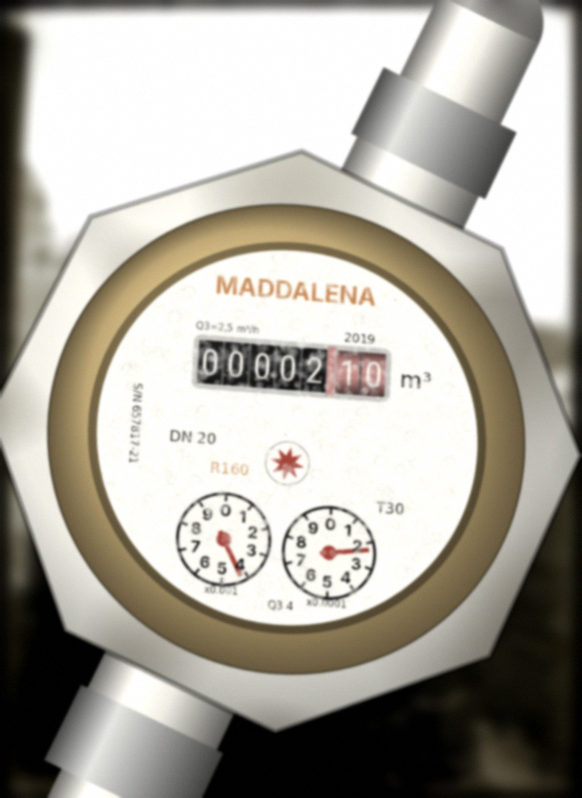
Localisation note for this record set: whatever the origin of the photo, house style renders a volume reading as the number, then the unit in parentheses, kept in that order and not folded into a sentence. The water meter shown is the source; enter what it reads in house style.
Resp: 2.1042 (m³)
